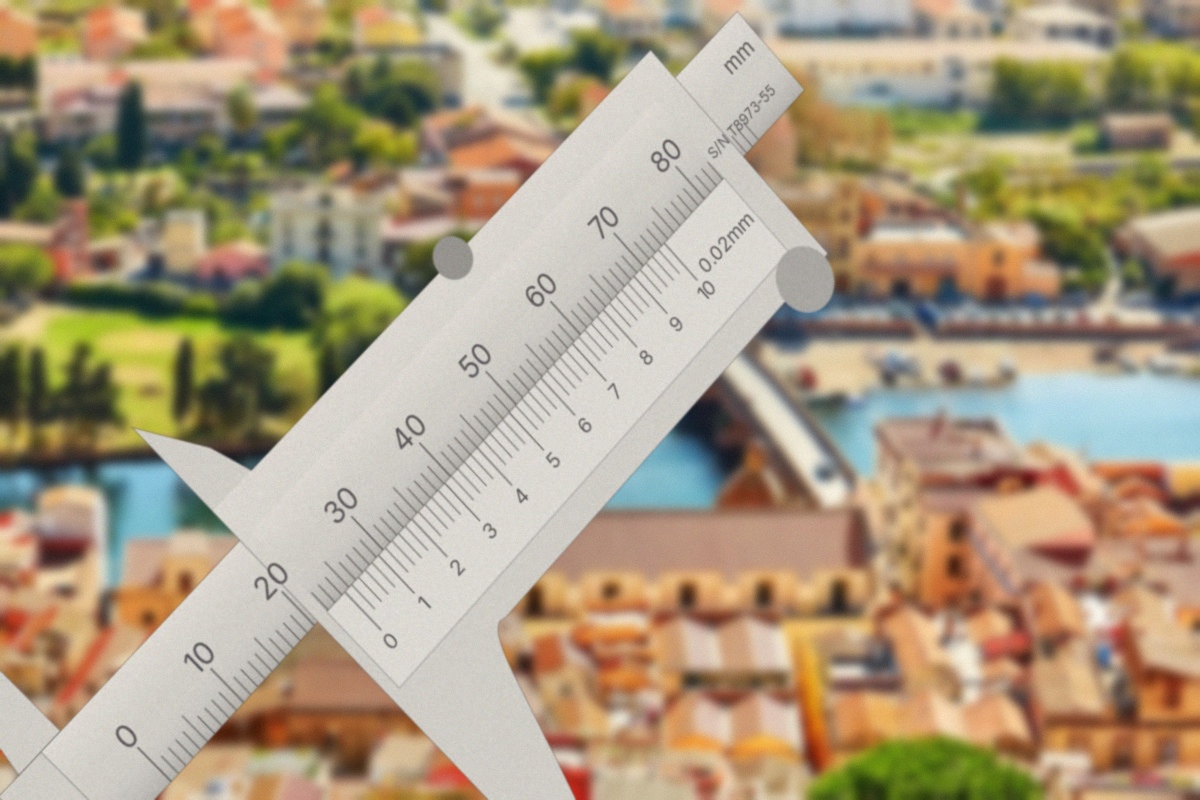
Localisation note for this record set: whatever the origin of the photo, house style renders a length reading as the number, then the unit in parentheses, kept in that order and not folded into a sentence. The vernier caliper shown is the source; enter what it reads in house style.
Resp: 24.4 (mm)
